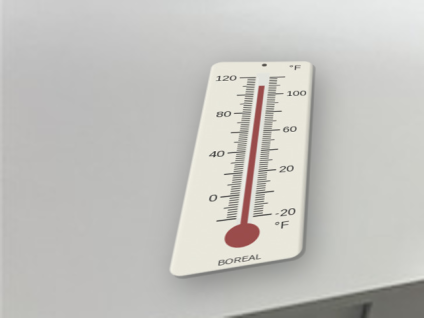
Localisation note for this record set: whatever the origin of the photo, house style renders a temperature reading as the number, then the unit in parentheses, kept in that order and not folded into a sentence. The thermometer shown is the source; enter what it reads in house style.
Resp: 110 (°F)
